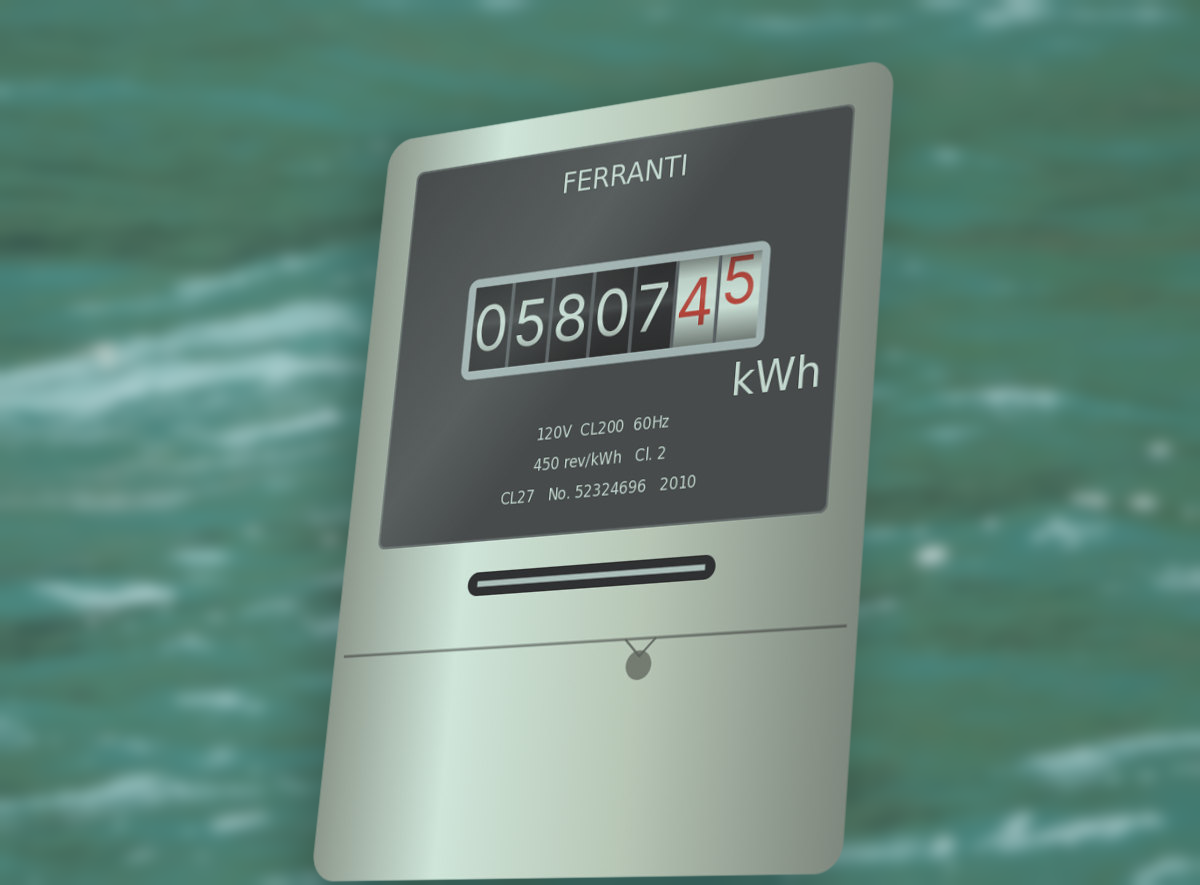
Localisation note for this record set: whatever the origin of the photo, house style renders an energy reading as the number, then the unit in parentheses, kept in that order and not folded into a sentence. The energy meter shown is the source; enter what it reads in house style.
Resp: 5807.45 (kWh)
